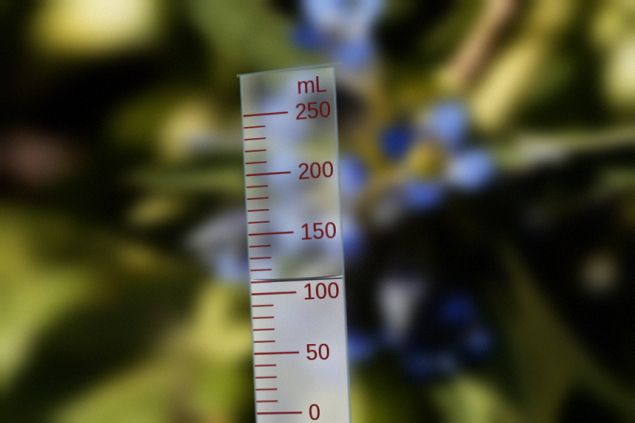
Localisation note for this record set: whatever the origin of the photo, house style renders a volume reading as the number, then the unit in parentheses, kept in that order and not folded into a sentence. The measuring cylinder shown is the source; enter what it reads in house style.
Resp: 110 (mL)
